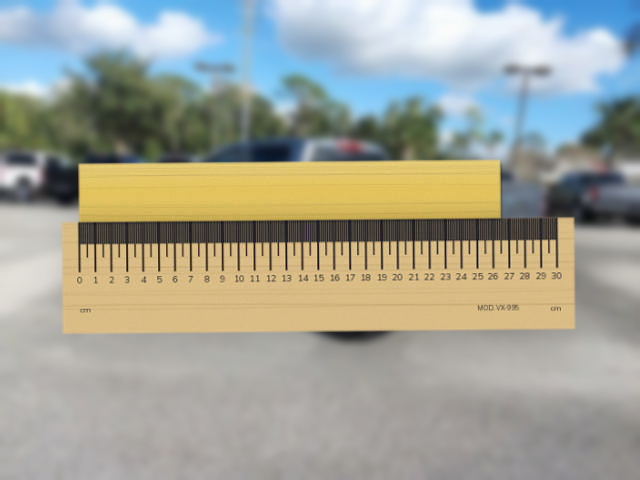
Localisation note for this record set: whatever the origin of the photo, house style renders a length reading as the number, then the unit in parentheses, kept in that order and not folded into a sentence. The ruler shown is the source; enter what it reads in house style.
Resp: 26.5 (cm)
